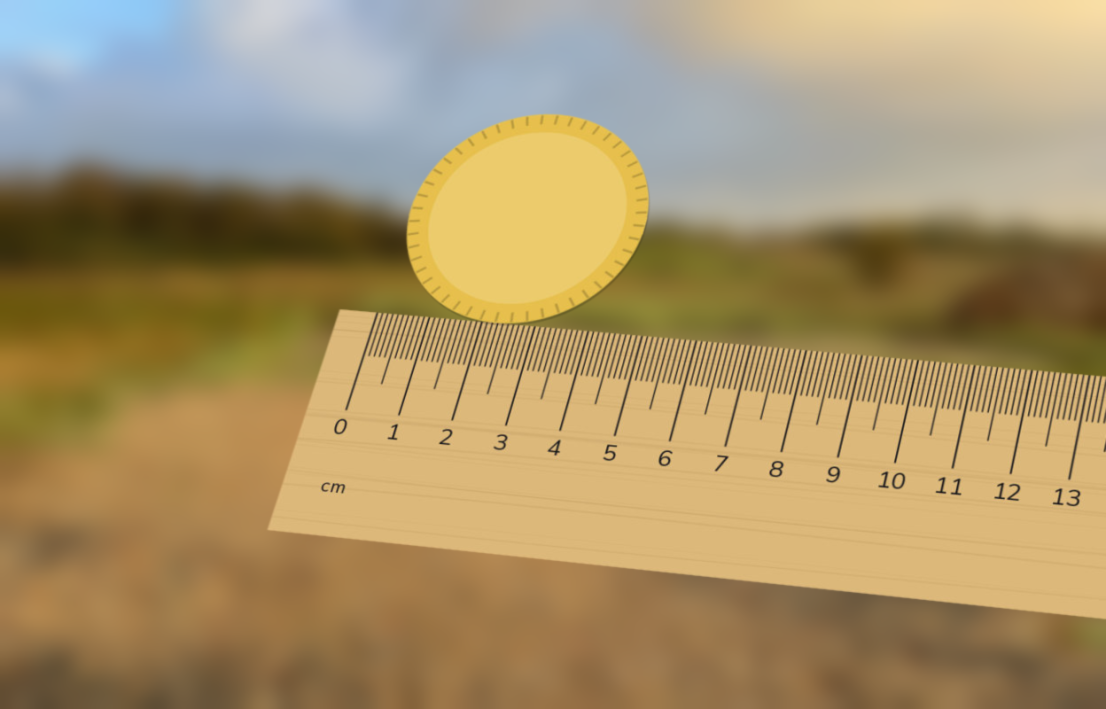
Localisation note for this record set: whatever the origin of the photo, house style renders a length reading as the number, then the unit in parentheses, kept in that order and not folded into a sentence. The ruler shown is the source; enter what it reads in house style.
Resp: 4.5 (cm)
